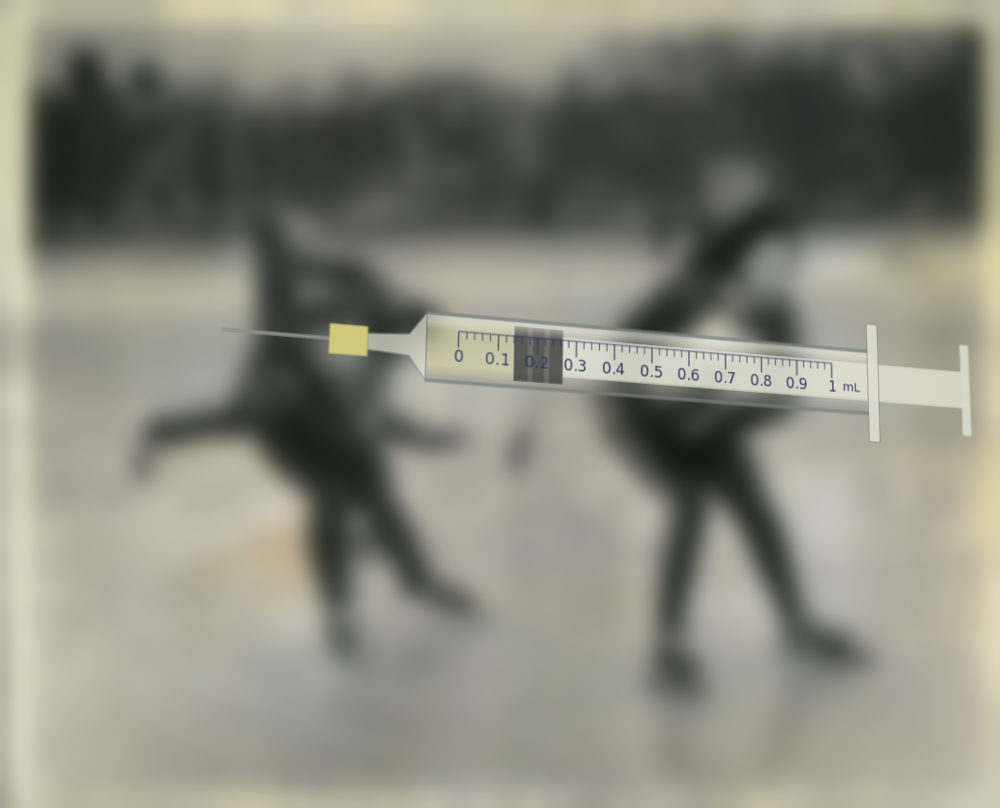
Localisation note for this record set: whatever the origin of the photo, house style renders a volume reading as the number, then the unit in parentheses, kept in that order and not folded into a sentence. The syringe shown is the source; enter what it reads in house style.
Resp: 0.14 (mL)
